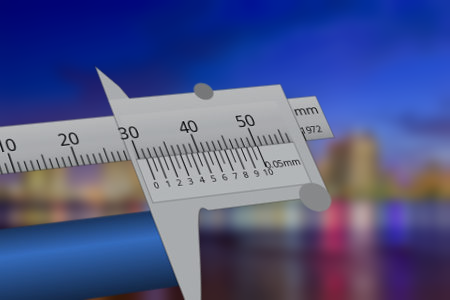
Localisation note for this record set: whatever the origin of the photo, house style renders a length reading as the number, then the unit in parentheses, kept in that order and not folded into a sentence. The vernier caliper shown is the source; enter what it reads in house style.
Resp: 31.2 (mm)
